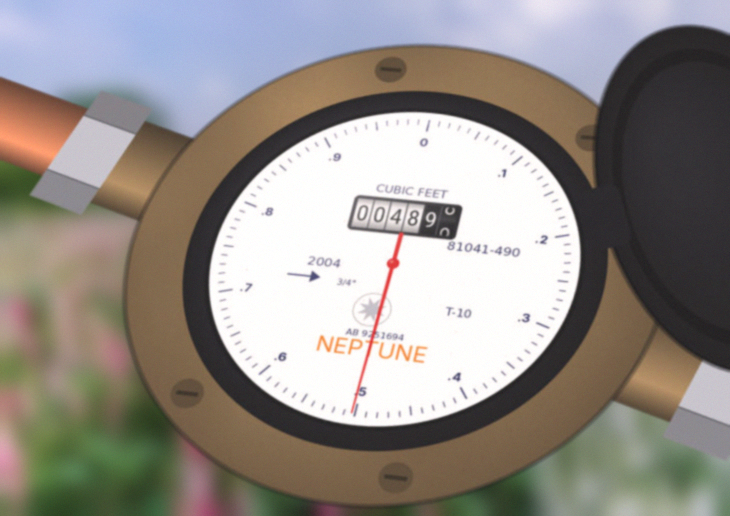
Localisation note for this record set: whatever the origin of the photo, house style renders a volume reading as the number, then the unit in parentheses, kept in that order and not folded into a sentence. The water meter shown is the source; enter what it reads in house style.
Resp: 4898.50 (ft³)
